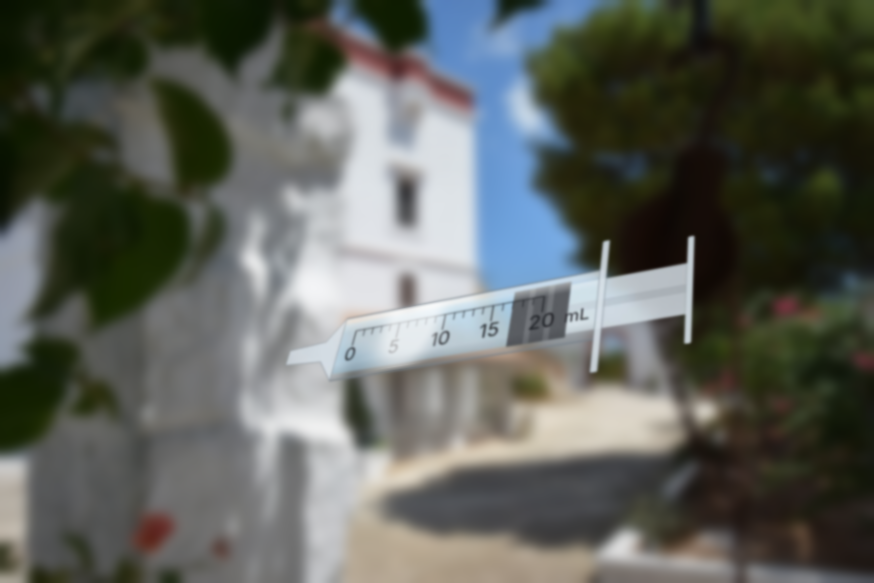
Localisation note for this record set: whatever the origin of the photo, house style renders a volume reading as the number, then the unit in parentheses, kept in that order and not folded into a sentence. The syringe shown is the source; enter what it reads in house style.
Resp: 17 (mL)
